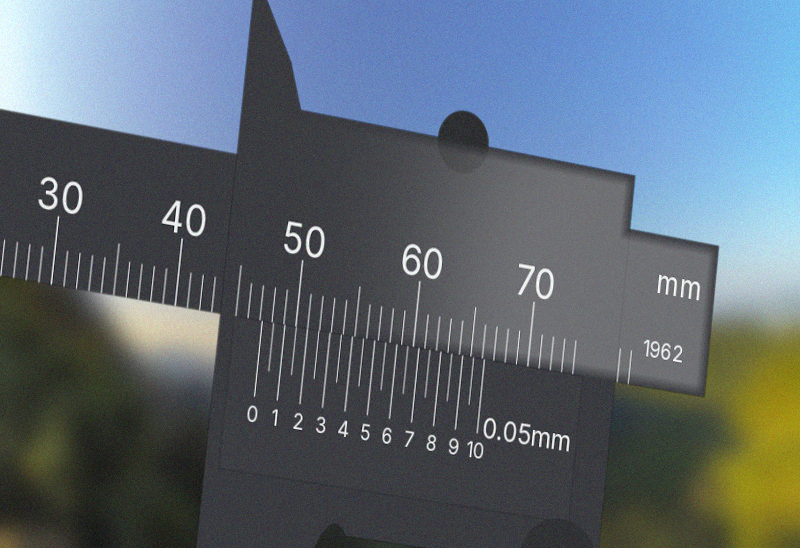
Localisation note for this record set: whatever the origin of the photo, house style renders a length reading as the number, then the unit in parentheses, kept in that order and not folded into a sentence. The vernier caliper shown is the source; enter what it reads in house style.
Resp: 47.2 (mm)
